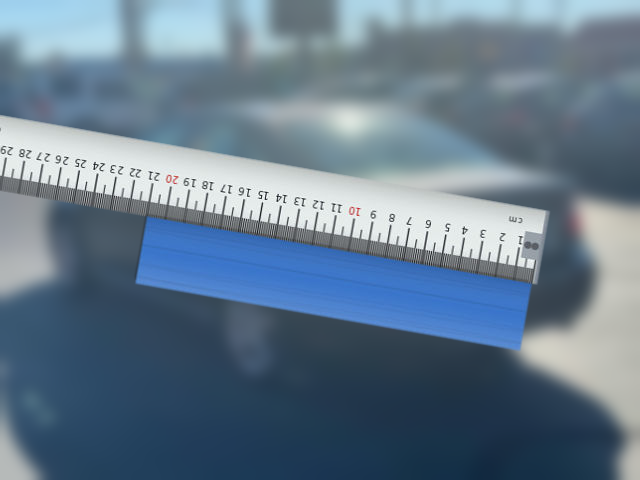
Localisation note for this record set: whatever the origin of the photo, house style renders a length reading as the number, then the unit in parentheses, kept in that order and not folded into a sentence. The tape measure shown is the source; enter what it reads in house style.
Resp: 21 (cm)
